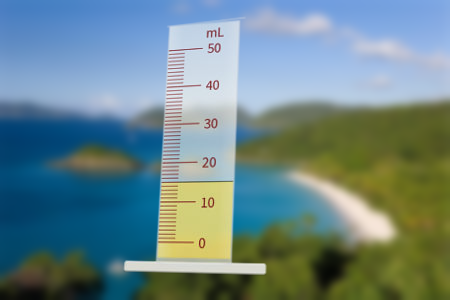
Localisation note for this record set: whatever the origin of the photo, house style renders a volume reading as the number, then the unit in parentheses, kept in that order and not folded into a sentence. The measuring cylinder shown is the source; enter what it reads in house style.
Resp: 15 (mL)
